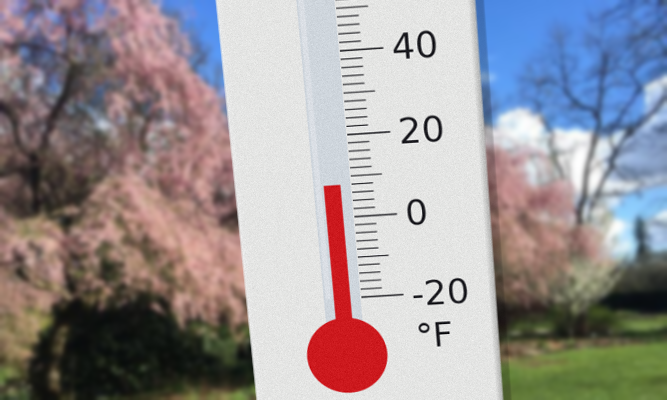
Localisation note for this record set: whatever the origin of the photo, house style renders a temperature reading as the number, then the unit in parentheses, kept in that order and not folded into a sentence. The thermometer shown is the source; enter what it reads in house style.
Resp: 8 (°F)
